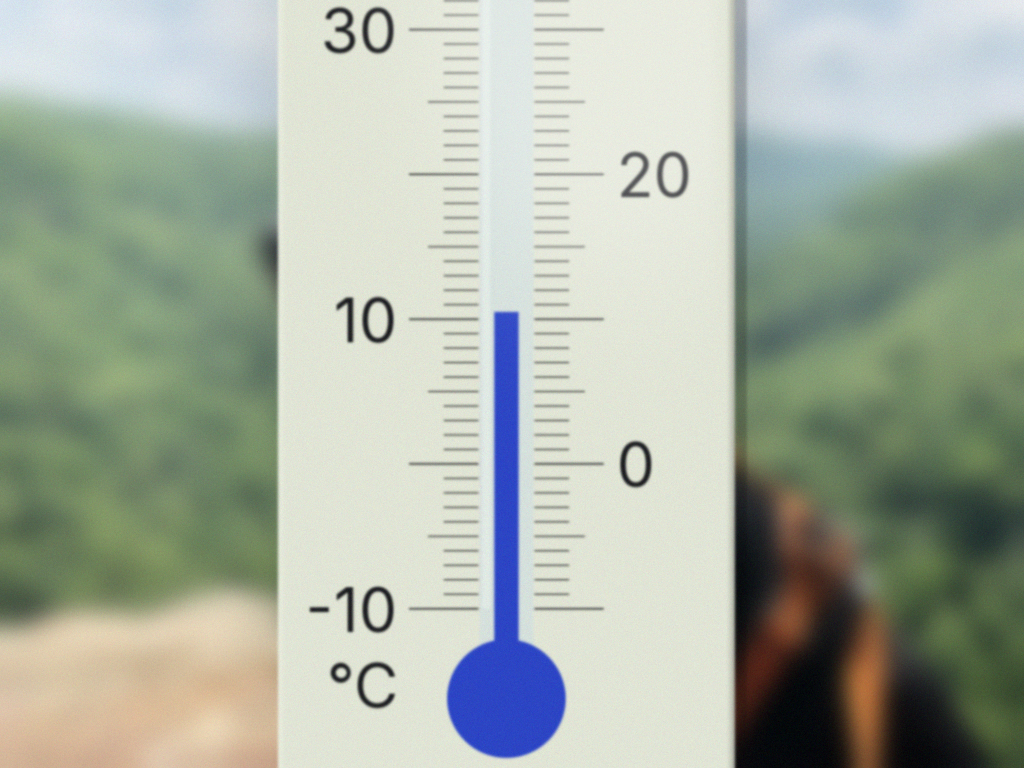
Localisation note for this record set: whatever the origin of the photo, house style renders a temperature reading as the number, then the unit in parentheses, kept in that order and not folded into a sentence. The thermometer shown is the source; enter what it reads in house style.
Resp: 10.5 (°C)
